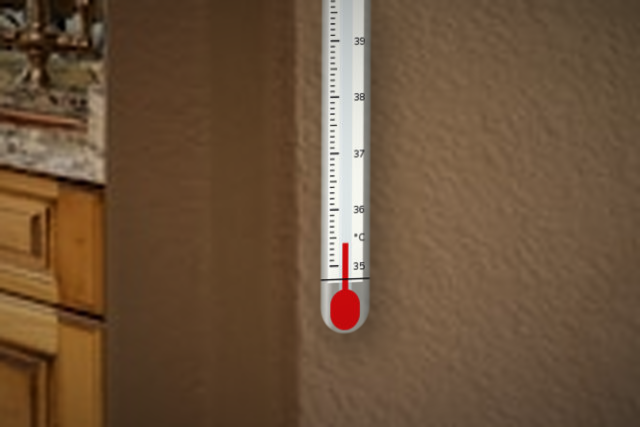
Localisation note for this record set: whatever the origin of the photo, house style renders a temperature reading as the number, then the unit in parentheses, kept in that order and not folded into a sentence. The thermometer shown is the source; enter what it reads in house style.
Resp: 35.4 (°C)
